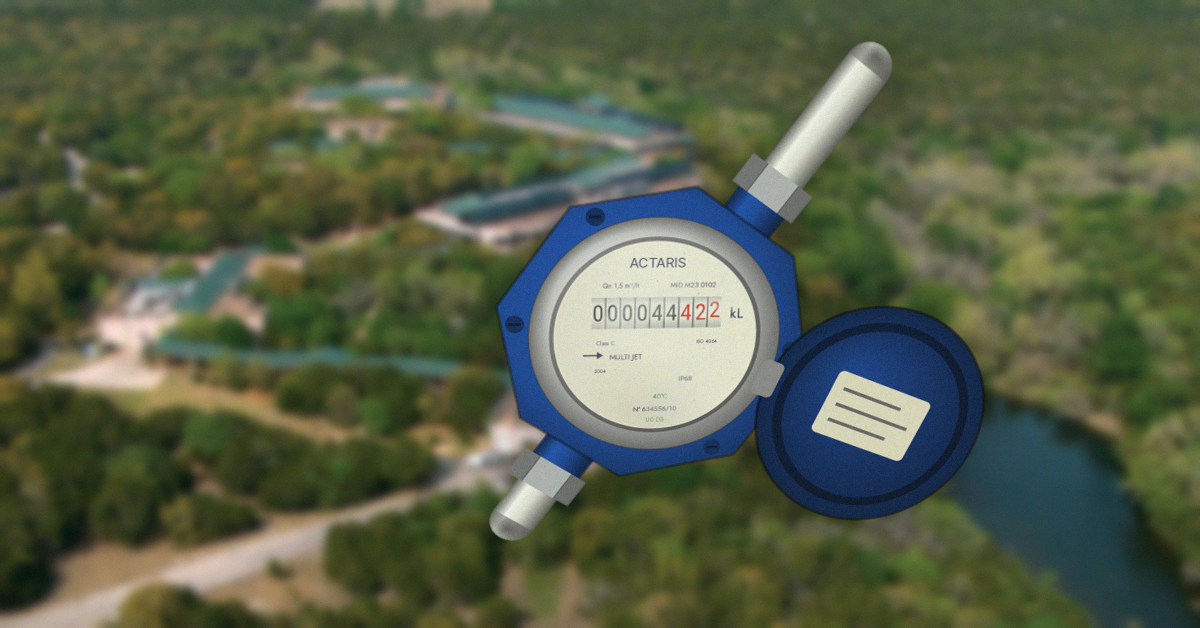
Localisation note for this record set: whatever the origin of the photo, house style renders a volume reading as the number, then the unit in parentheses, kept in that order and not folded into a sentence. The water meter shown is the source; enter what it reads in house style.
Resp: 44.422 (kL)
